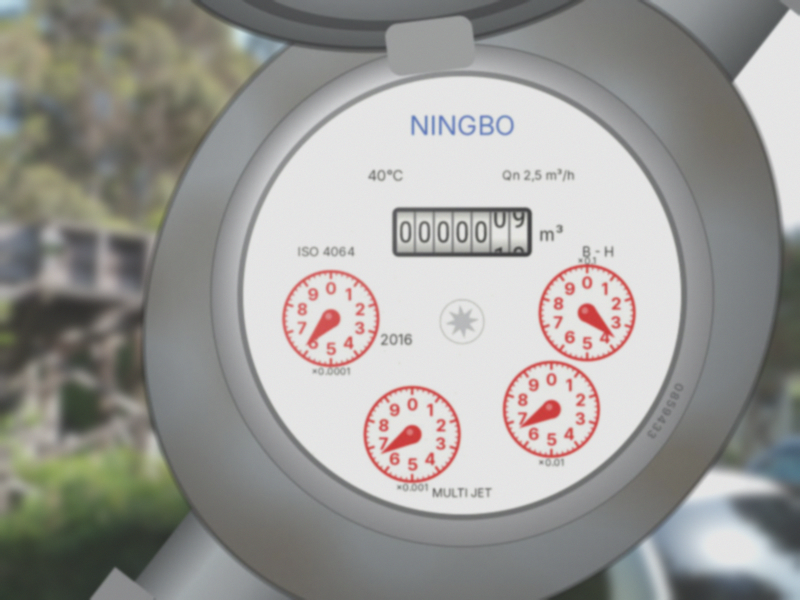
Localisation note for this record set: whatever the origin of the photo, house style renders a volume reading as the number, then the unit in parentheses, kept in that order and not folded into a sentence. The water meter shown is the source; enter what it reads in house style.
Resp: 9.3666 (m³)
